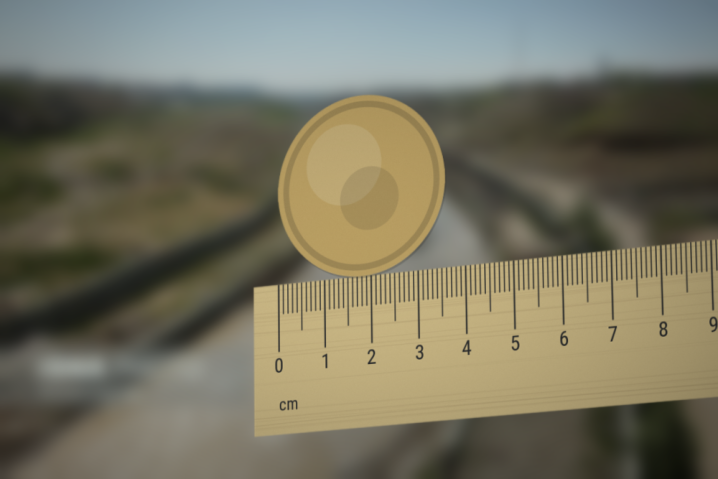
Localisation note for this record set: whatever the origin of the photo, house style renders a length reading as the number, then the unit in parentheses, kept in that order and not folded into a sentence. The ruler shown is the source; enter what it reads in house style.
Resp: 3.6 (cm)
